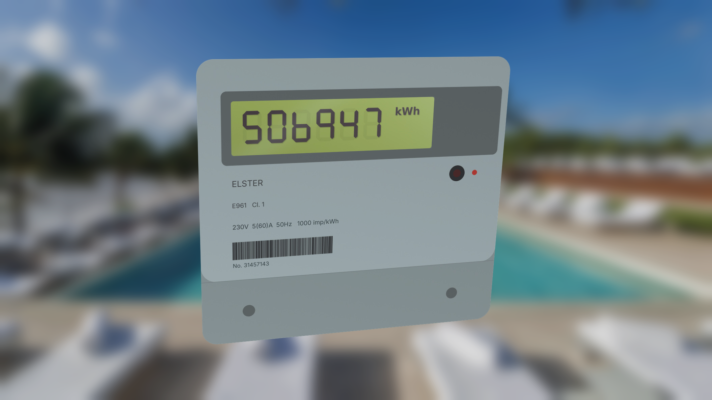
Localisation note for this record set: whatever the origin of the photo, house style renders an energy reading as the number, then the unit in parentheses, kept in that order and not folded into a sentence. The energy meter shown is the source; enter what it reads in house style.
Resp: 506947 (kWh)
